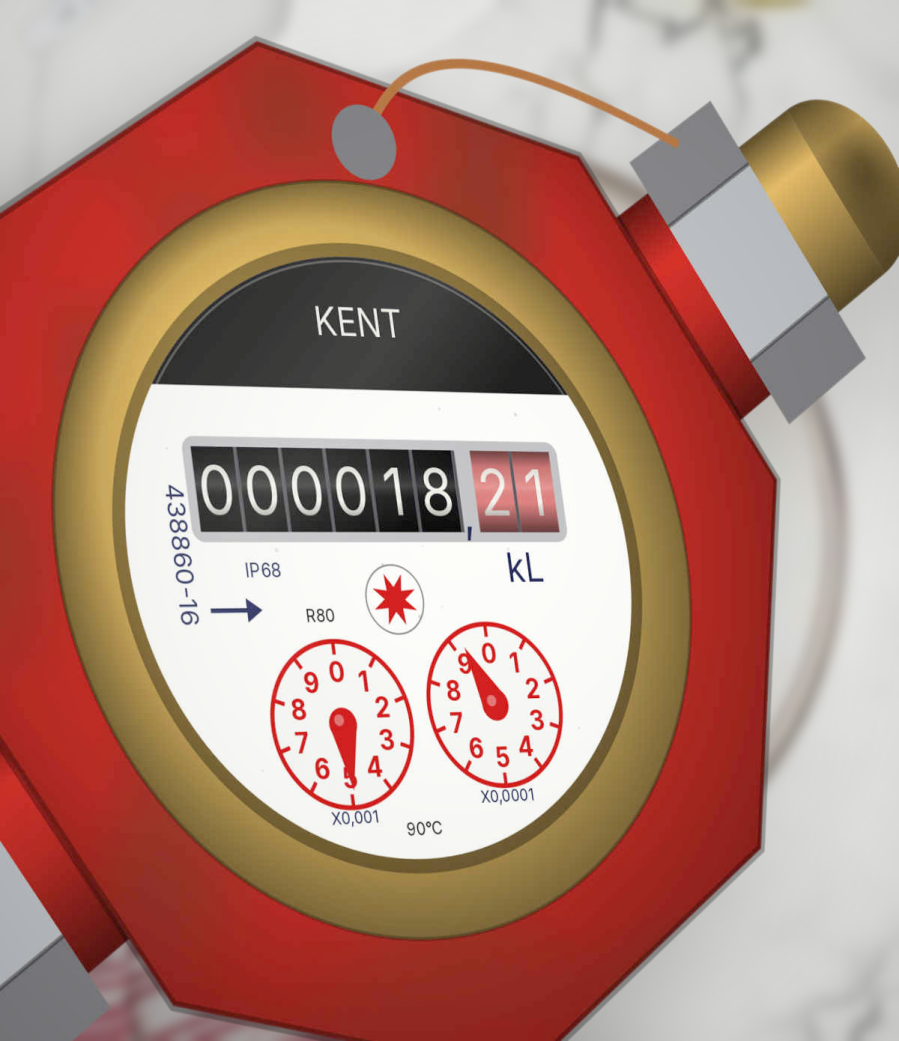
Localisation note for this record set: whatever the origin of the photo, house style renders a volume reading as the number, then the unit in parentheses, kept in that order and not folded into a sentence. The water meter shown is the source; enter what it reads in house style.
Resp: 18.2149 (kL)
